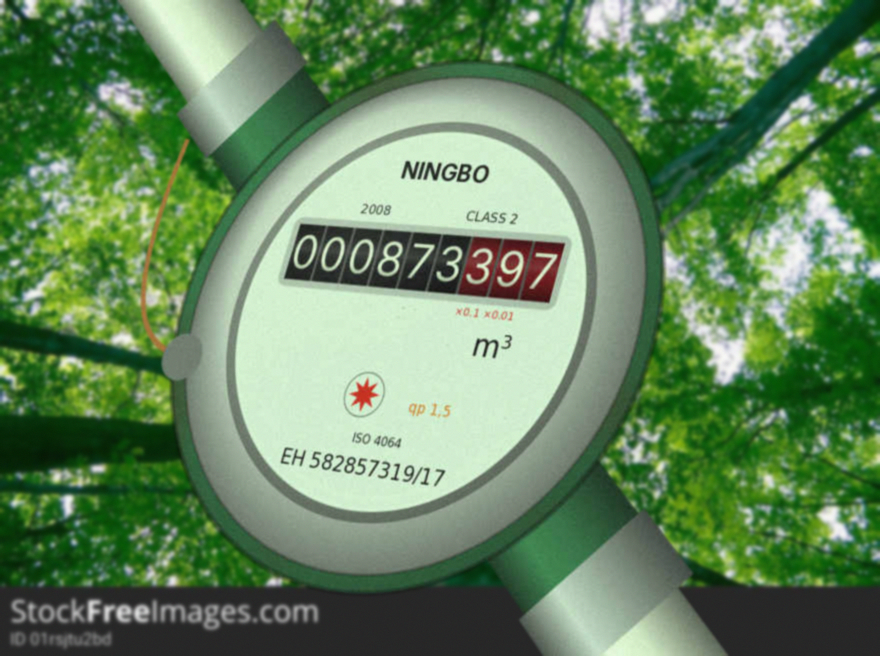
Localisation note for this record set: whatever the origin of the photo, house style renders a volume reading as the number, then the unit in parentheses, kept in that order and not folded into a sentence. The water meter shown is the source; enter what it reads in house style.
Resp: 873.397 (m³)
